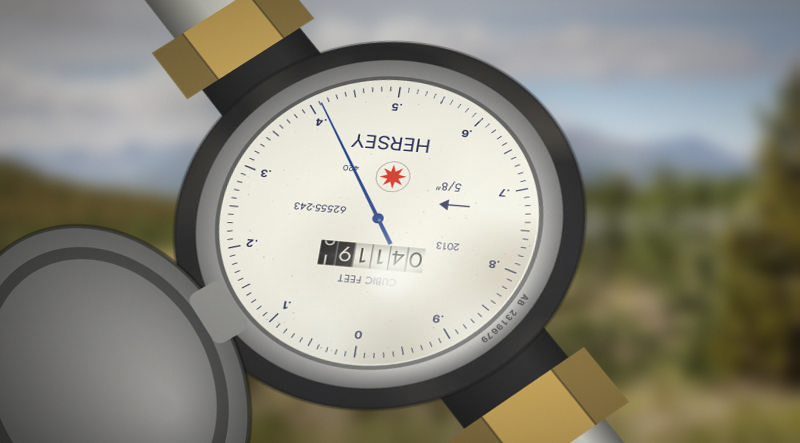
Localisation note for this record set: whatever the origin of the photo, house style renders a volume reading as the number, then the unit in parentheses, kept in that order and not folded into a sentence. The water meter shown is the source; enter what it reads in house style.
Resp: 41191.41 (ft³)
